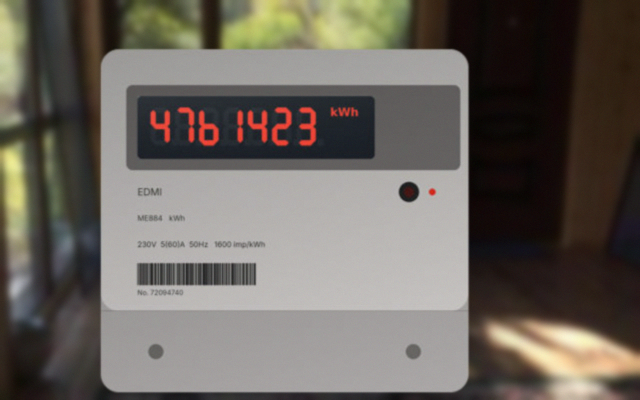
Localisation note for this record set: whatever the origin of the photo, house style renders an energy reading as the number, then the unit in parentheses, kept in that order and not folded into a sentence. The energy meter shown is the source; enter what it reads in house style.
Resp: 4761423 (kWh)
